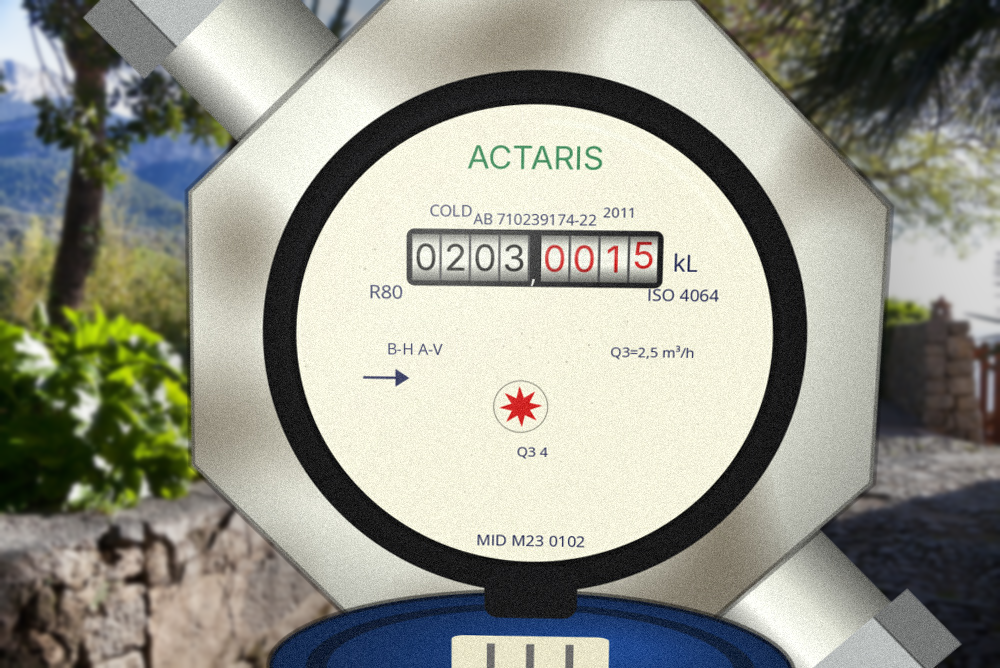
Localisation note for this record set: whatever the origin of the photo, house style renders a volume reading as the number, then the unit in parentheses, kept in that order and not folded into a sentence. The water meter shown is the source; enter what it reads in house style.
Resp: 203.0015 (kL)
